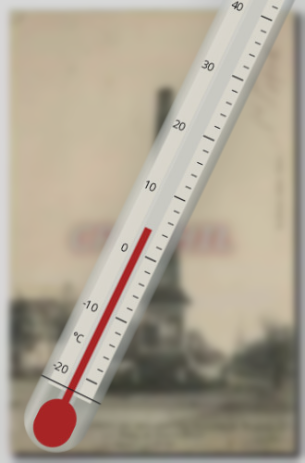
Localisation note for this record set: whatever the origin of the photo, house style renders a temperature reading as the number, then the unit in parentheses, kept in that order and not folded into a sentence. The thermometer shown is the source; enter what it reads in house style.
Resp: 4 (°C)
